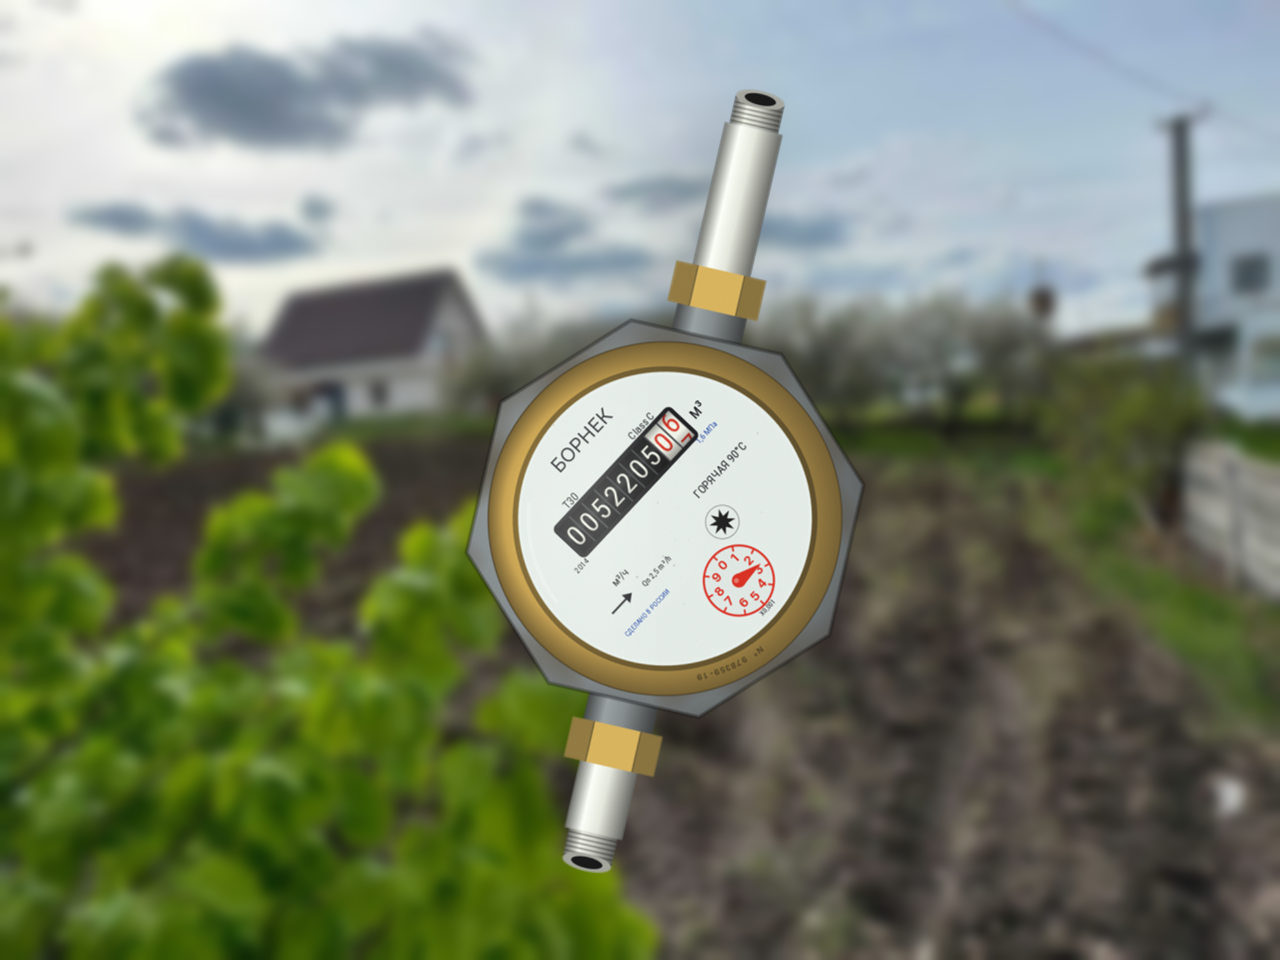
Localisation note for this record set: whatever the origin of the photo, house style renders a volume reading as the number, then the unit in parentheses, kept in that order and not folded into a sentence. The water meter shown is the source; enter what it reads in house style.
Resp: 52205.062 (m³)
